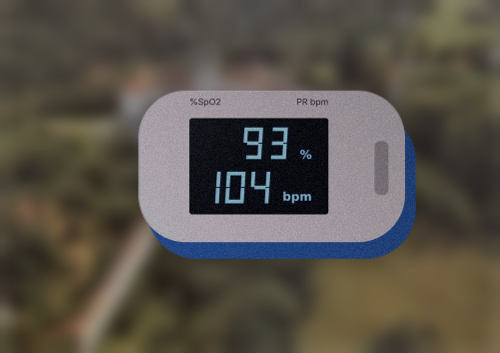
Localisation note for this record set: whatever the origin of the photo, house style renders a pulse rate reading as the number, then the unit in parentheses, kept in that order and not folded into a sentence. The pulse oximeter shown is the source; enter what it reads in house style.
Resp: 104 (bpm)
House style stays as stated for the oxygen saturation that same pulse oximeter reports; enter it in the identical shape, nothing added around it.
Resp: 93 (%)
